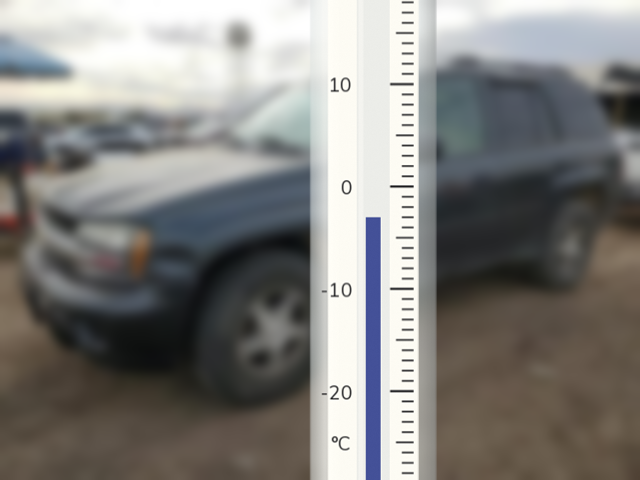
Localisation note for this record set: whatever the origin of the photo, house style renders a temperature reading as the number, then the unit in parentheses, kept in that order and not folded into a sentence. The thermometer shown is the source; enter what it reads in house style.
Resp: -3 (°C)
